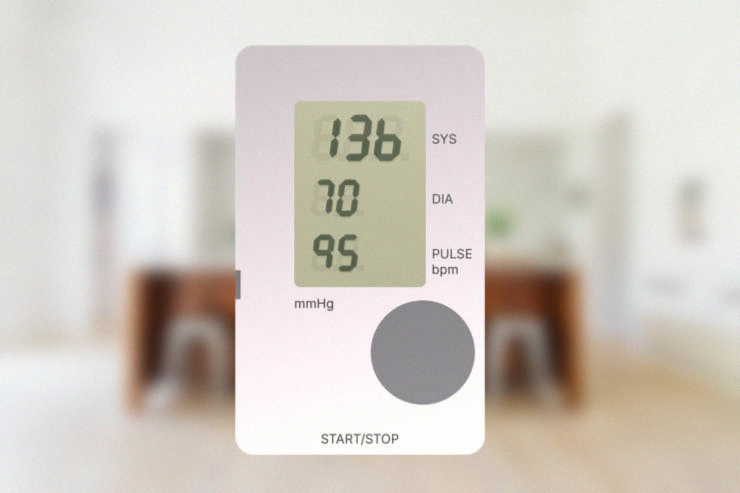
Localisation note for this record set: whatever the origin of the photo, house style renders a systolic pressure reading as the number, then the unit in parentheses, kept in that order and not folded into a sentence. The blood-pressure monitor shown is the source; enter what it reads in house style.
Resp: 136 (mmHg)
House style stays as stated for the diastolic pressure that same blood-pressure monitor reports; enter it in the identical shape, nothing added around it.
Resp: 70 (mmHg)
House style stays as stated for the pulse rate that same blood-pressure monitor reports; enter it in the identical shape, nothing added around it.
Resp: 95 (bpm)
